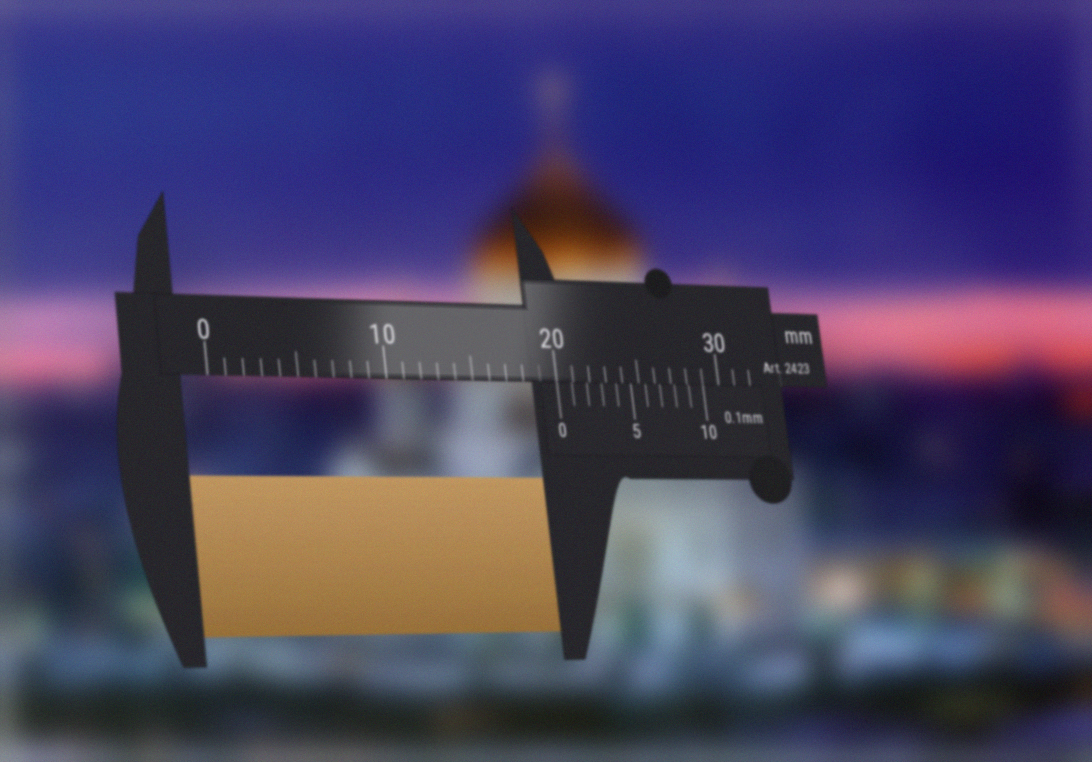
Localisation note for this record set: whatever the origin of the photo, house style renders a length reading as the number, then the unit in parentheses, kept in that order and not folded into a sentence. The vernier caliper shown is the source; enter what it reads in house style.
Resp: 20.0 (mm)
